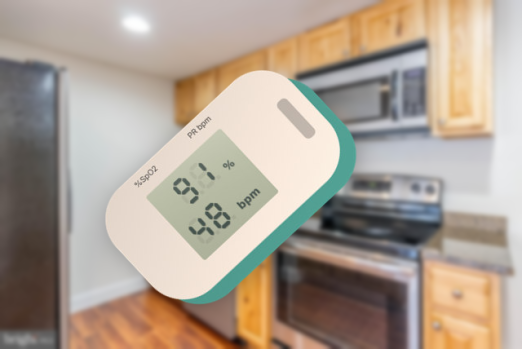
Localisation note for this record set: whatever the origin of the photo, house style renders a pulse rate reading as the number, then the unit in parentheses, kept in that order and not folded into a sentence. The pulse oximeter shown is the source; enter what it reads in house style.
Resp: 48 (bpm)
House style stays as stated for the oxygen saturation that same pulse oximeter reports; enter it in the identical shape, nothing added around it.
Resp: 91 (%)
